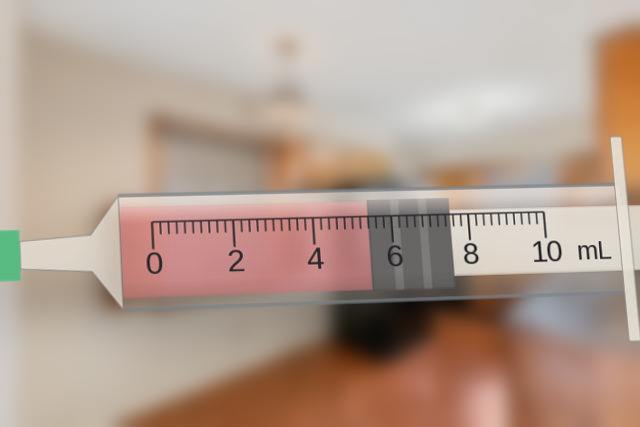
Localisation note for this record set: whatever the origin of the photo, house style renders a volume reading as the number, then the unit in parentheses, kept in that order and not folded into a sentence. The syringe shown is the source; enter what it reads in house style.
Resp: 5.4 (mL)
